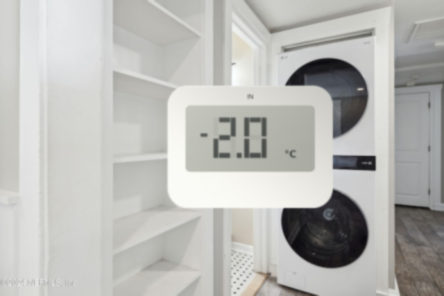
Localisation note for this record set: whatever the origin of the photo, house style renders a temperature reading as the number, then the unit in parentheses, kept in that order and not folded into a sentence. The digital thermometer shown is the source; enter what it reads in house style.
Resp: -2.0 (°C)
